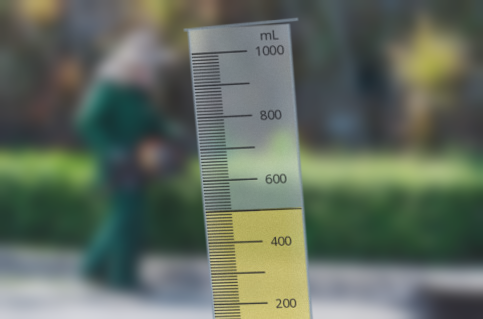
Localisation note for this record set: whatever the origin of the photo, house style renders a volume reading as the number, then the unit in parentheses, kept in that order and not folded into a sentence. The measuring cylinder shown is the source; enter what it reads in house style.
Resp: 500 (mL)
